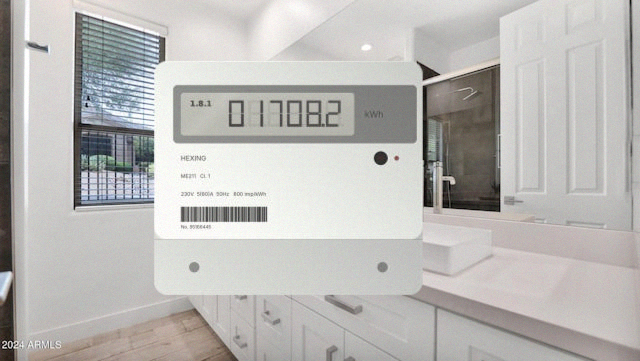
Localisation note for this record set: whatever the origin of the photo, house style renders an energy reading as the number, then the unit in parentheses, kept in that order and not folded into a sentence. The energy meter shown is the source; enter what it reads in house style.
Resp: 1708.2 (kWh)
